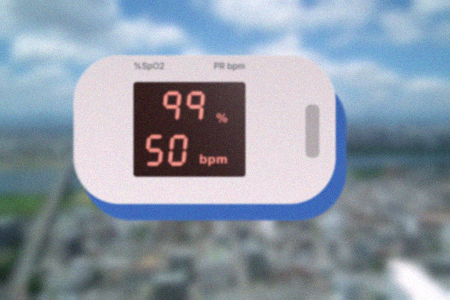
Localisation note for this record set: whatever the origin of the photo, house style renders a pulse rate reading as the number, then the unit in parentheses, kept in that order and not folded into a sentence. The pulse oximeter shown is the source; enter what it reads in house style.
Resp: 50 (bpm)
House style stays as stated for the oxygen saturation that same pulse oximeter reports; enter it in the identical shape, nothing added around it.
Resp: 99 (%)
